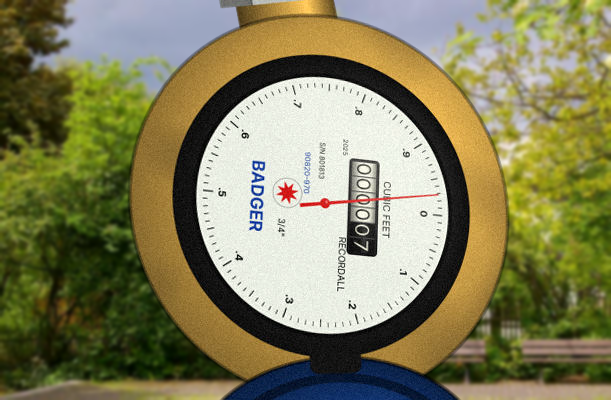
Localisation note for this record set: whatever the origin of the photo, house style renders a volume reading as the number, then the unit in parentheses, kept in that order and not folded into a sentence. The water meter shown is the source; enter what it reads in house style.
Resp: 6.97 (ft³)
